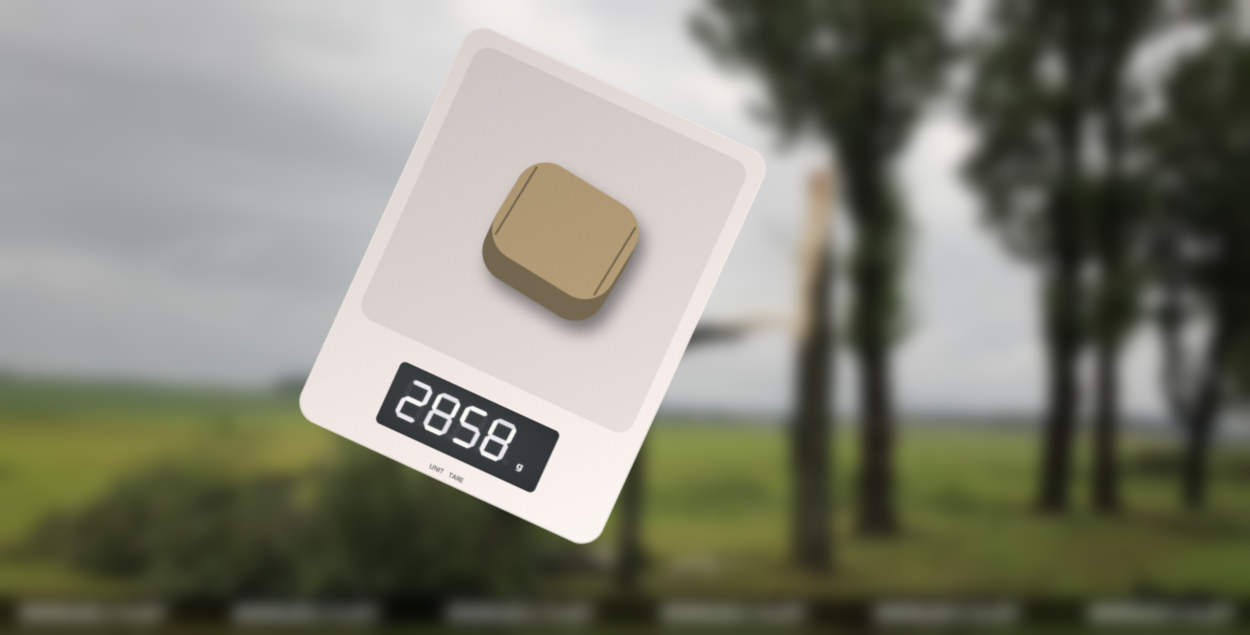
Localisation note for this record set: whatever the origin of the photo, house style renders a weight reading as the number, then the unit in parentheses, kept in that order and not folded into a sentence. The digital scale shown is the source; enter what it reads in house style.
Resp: 2858 (g)
